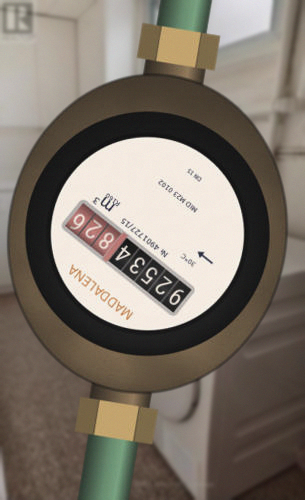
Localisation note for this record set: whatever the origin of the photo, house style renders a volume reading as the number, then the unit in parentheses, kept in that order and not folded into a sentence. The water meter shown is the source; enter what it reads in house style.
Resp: 92534.826 (m³)
